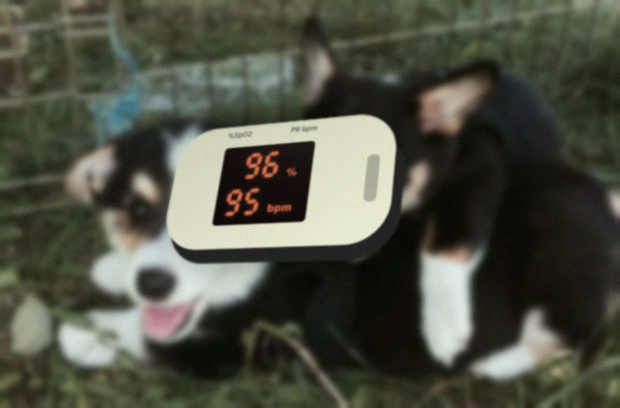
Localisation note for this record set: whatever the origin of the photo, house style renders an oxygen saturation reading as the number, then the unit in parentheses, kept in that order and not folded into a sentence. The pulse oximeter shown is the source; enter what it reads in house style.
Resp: 96 (%)
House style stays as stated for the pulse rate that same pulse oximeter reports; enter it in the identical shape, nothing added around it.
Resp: 95 (bpm)
